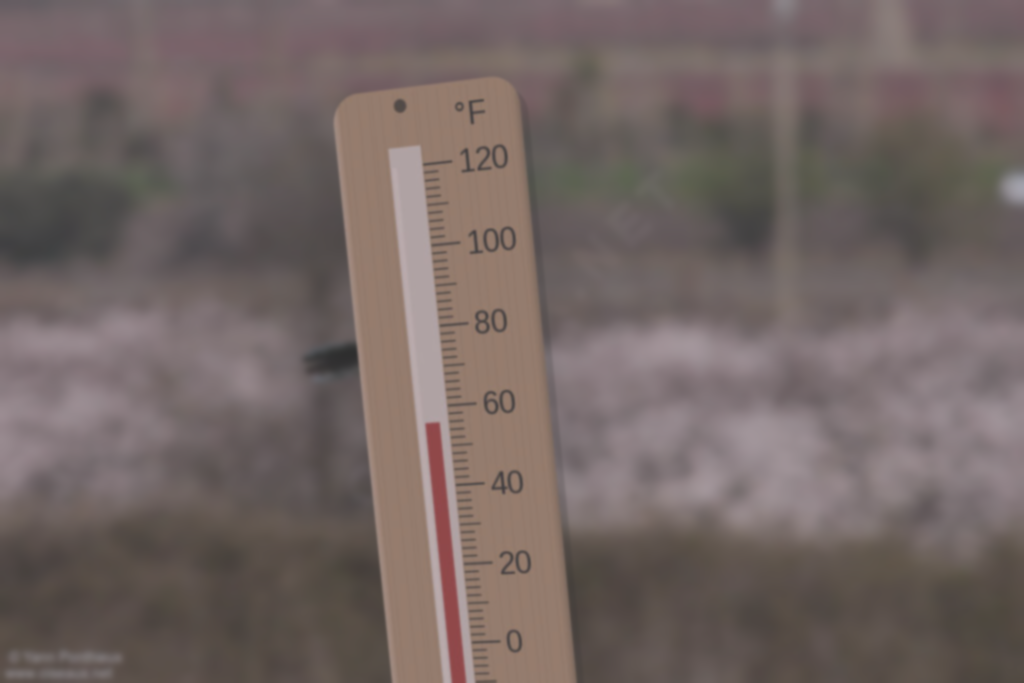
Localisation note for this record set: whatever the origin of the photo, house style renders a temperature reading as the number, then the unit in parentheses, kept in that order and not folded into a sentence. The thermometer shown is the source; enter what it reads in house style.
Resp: 56 (°F)
